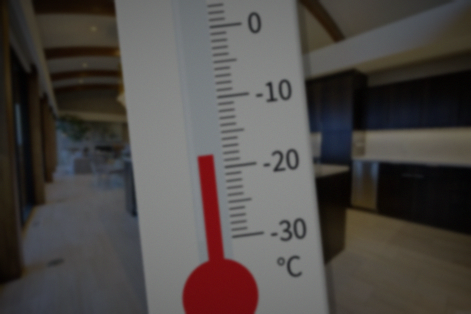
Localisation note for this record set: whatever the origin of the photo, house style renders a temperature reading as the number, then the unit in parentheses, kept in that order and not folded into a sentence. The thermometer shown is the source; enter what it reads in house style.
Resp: -18 (°C)
